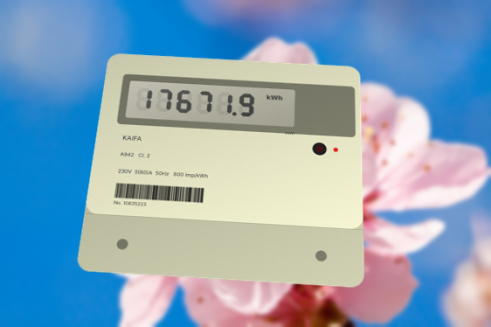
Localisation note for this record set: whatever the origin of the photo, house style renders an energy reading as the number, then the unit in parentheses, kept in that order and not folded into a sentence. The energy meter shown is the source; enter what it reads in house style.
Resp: 17671.9 (kWh)
